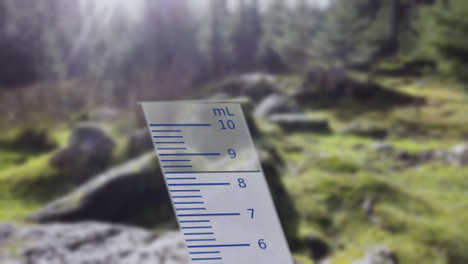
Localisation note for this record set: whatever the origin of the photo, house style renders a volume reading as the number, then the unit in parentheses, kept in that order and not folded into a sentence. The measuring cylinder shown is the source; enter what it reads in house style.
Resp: 8.4 (mL)
